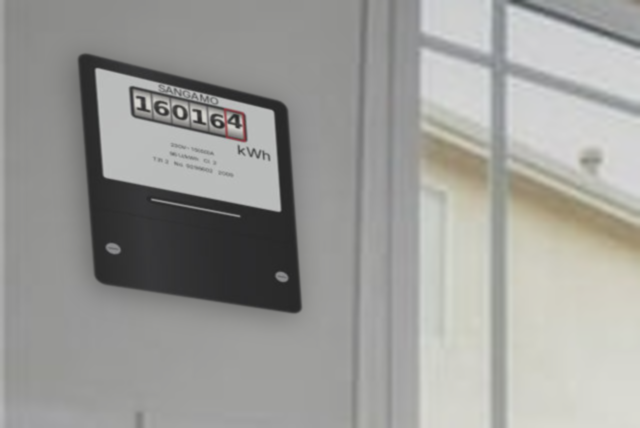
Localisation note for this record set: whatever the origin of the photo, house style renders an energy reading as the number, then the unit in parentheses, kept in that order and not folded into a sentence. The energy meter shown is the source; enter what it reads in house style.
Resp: 16016.4 (kWh)
